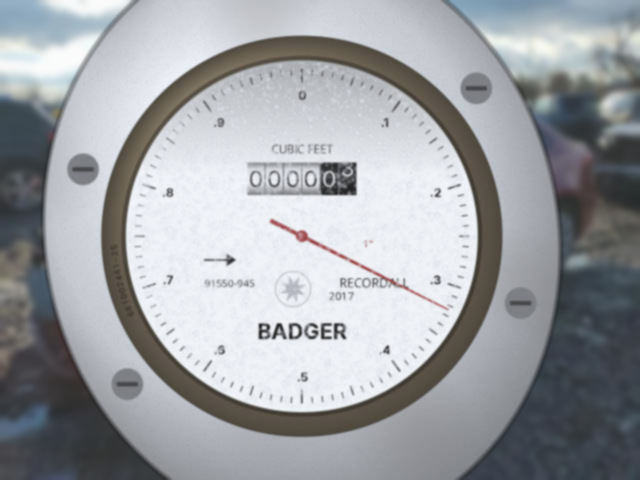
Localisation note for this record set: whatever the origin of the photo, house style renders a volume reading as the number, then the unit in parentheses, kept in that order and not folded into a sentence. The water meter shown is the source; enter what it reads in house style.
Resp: 3.32 (ft³)
